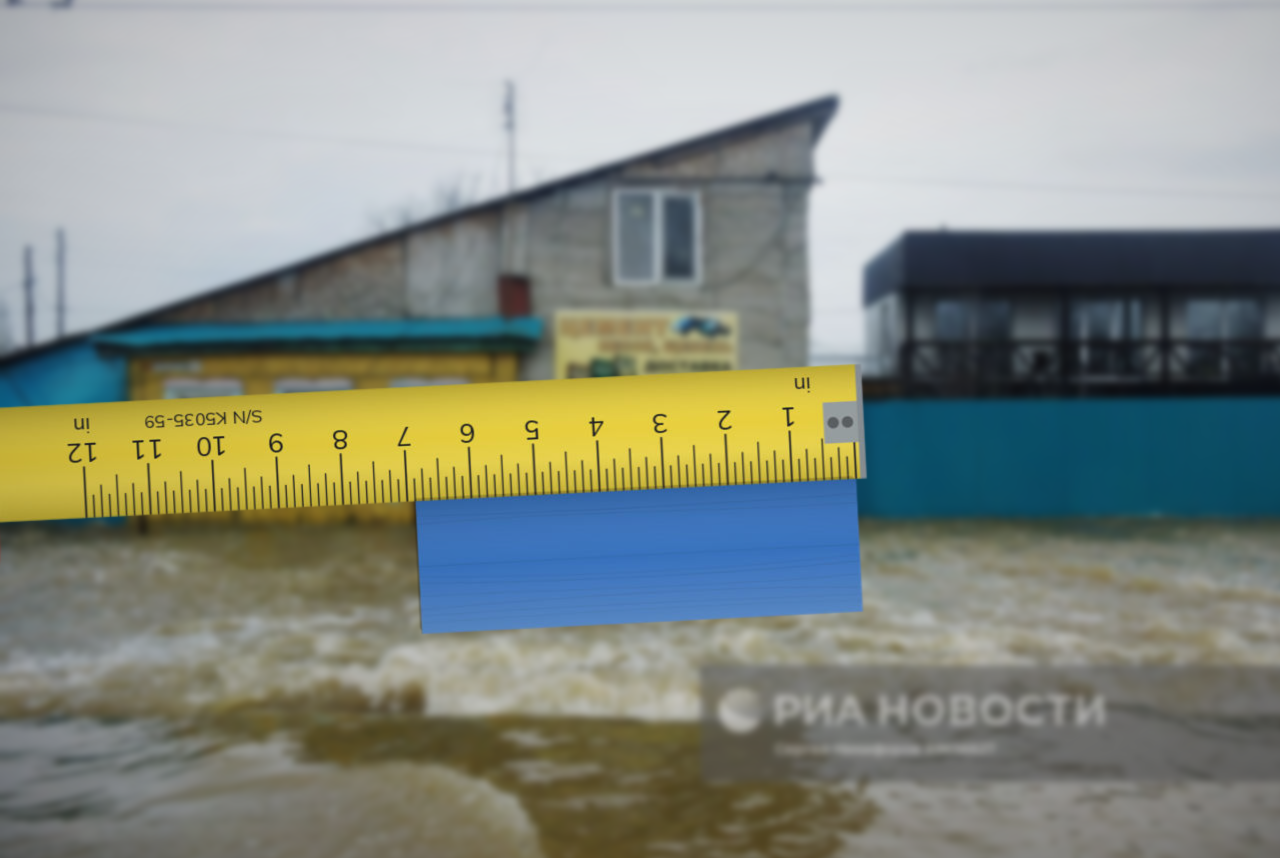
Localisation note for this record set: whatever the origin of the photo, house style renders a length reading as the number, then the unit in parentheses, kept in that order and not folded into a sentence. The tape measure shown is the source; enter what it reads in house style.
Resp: 6.875 (in)
